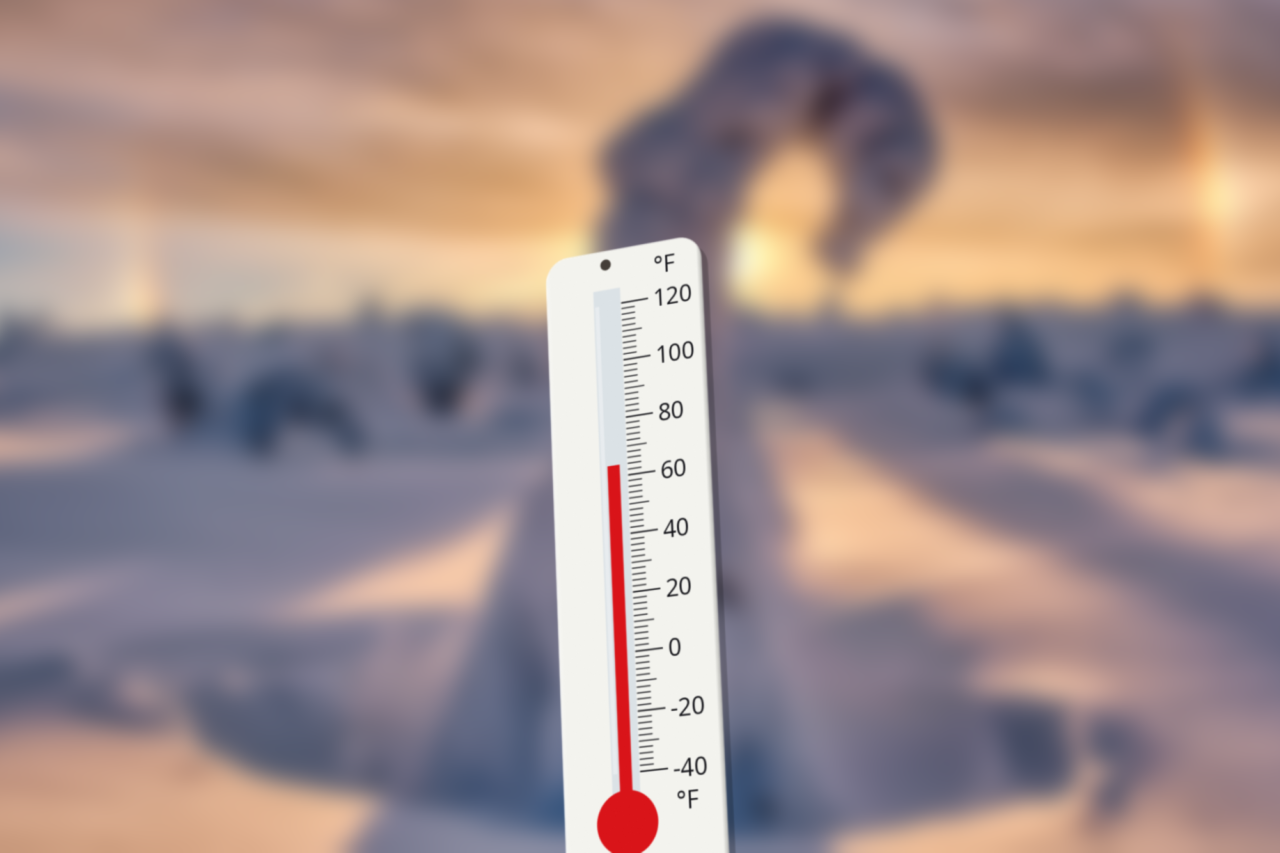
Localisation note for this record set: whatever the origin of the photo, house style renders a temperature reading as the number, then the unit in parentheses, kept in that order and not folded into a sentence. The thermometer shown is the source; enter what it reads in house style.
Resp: 64 (°F)
